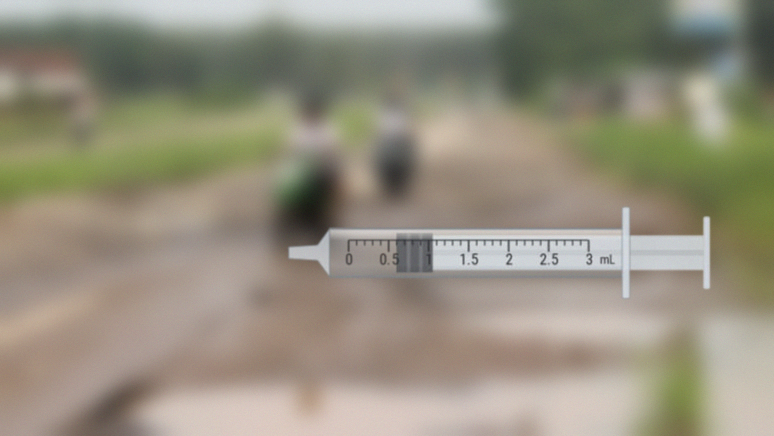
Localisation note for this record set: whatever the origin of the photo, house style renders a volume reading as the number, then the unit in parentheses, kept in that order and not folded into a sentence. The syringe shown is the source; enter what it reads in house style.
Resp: 0.6 (mL)
